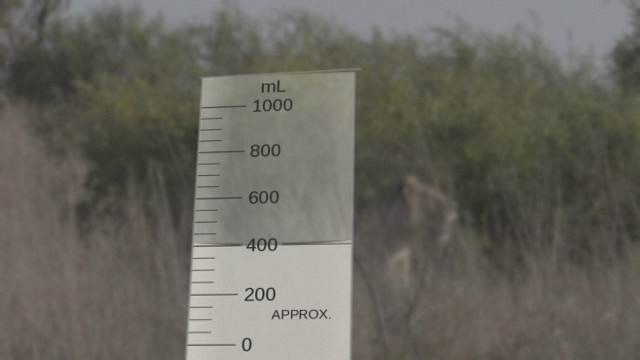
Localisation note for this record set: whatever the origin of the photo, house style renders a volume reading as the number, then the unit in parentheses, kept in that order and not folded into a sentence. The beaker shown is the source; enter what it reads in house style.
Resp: 400 (mL)
